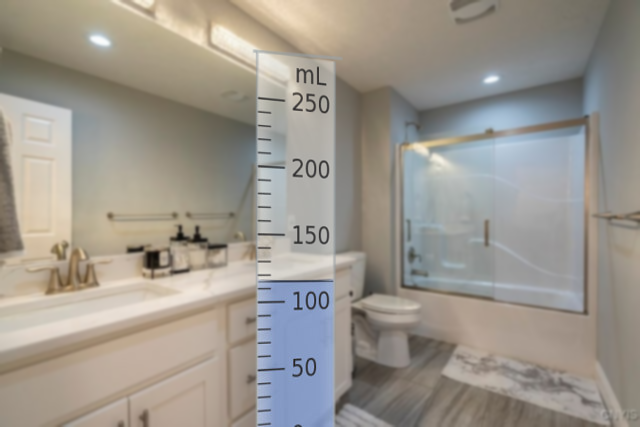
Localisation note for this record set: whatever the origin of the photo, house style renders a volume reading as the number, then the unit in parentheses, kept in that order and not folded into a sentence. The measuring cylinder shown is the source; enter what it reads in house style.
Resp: 115 (mL)
